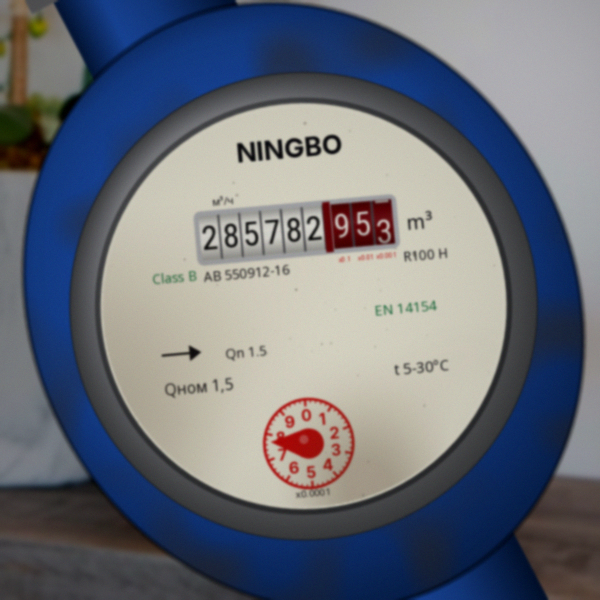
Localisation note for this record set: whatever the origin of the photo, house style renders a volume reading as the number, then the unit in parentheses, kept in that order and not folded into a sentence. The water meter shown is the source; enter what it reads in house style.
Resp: 285782.9527 (m³)
